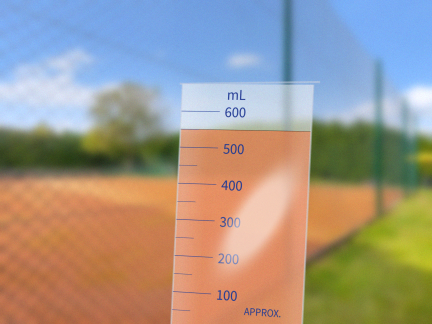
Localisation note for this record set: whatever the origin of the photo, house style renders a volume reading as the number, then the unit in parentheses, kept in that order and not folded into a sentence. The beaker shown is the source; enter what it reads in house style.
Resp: 550 (mL)
